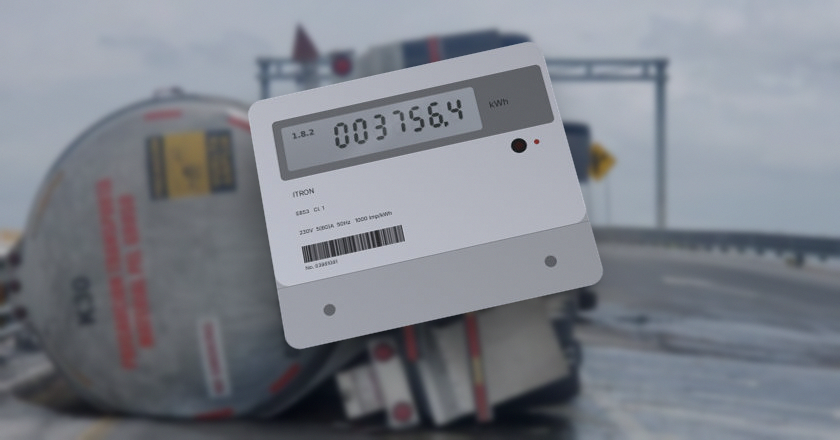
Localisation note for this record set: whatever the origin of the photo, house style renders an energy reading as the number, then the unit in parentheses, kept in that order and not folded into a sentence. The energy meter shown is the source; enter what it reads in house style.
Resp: 3756.4 (kWh)
